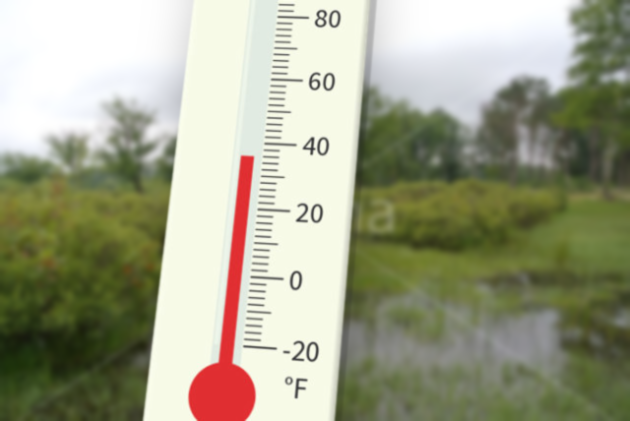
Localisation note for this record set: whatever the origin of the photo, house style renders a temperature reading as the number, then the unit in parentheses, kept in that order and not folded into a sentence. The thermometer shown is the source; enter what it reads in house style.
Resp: 36 (°F)
